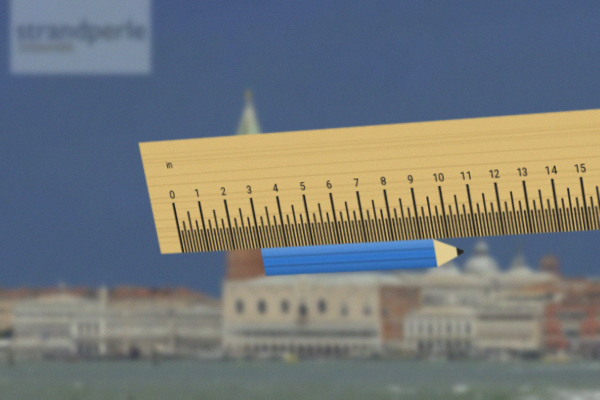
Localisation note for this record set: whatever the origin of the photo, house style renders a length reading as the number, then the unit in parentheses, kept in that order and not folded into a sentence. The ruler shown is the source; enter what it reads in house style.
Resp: 7.5 (in)
